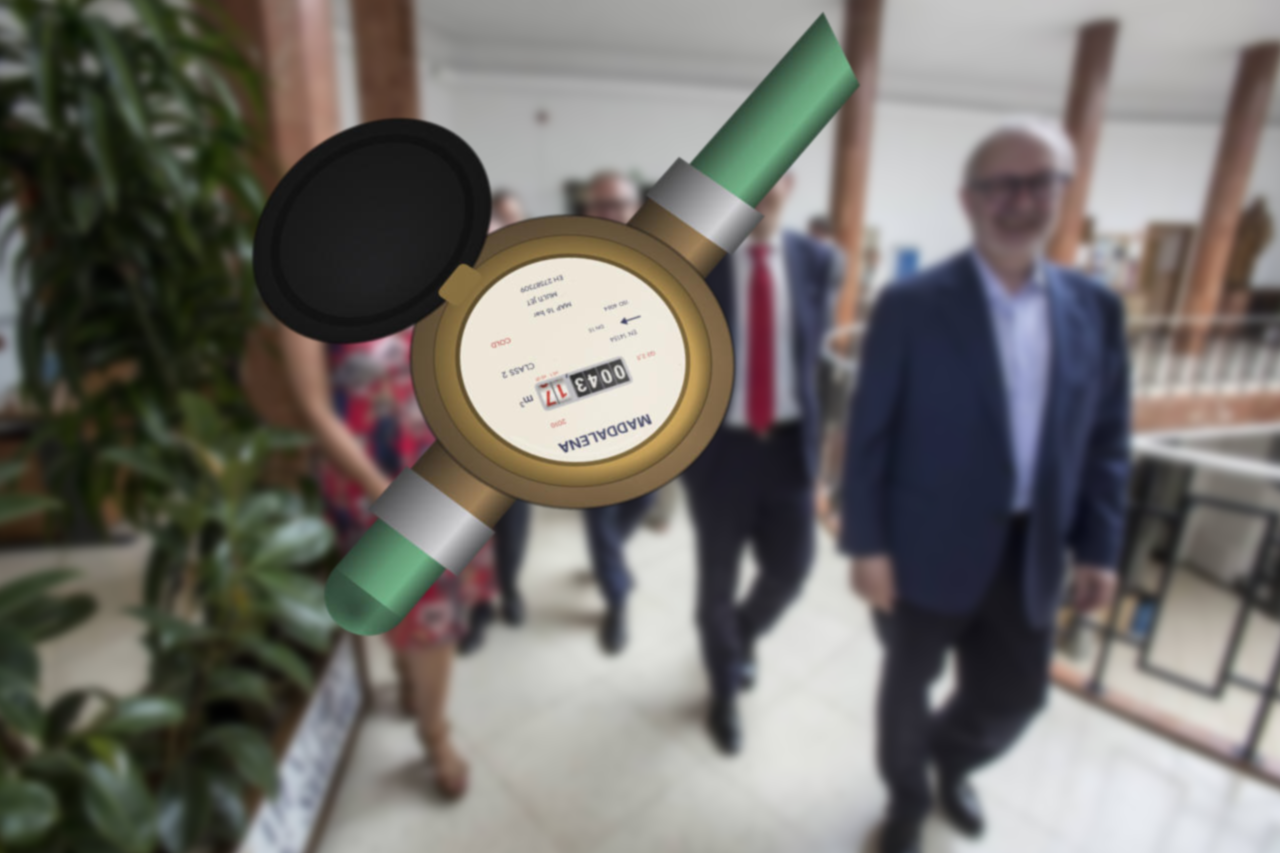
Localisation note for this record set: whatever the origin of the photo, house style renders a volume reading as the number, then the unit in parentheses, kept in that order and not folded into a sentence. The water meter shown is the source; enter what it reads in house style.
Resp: 43.17 (m³)
